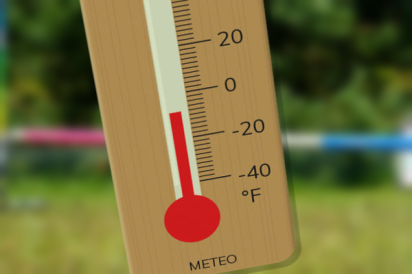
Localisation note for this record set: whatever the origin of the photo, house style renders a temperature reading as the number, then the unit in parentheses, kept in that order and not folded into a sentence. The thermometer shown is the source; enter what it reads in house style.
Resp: -8 (°F)
